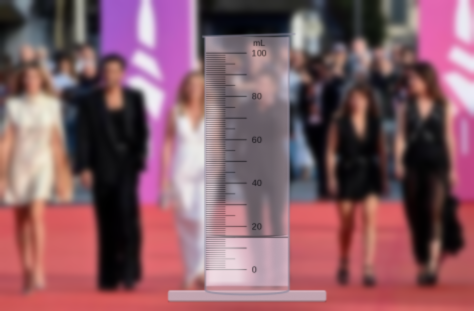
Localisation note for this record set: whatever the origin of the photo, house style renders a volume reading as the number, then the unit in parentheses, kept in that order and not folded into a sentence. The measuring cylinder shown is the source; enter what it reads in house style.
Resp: 15 (mL)
